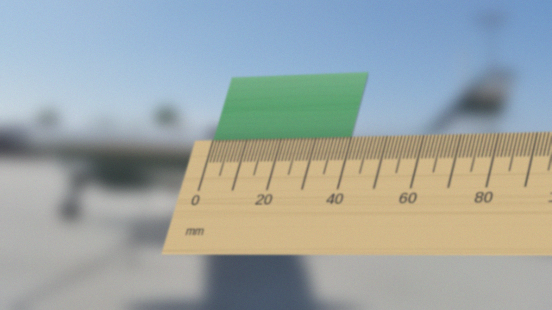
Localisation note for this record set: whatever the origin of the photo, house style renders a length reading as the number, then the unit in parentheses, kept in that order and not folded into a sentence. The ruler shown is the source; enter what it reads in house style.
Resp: 40 (mm)
